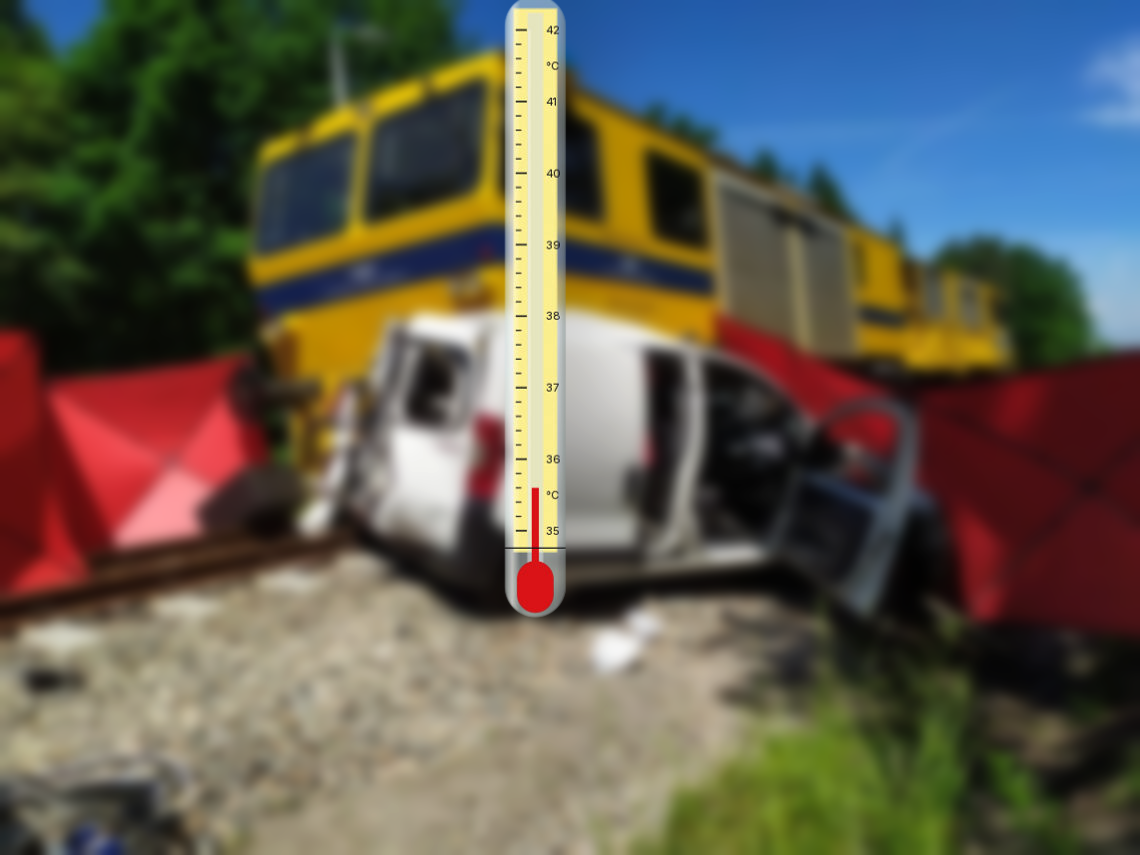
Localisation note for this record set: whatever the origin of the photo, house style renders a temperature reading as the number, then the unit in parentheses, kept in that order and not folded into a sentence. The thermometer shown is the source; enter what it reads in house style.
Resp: 35.6 (°C)
